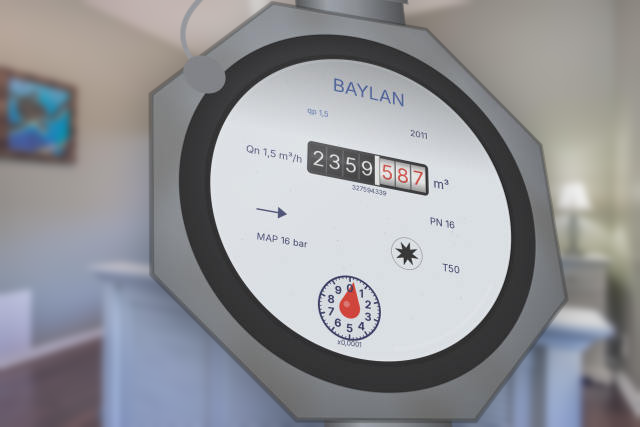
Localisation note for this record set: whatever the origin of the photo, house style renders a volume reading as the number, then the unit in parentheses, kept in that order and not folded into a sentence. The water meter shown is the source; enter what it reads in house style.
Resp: 2359.5870 (m³)
